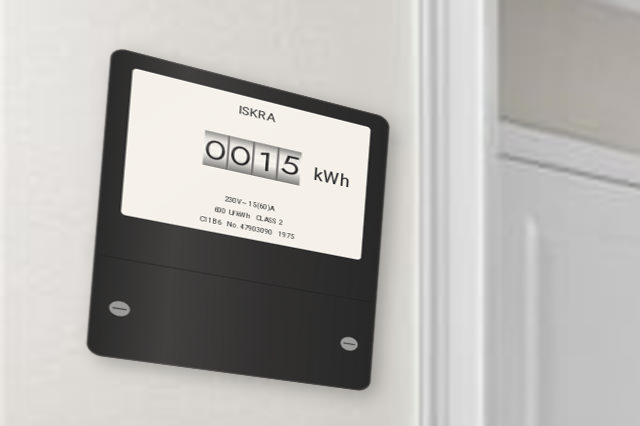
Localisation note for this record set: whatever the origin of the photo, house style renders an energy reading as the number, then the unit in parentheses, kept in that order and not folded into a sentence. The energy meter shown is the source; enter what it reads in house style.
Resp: 15 (kWh)
